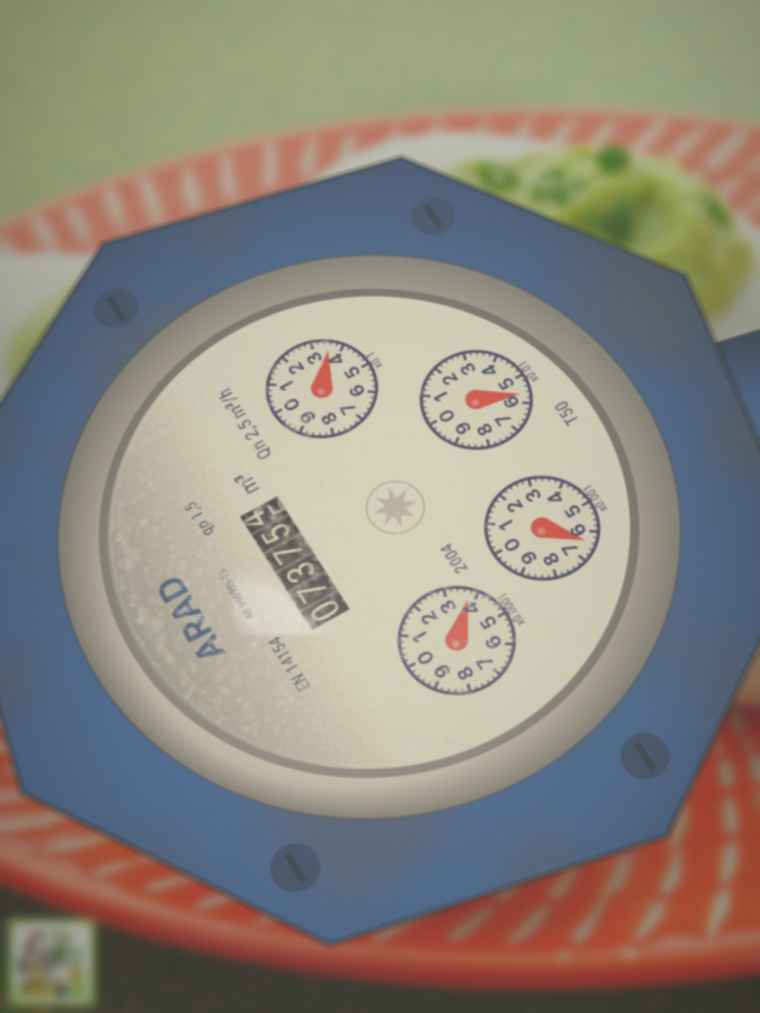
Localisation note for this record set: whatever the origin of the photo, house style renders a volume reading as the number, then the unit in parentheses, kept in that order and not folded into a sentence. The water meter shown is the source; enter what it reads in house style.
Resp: 73754.3563 (m³)
